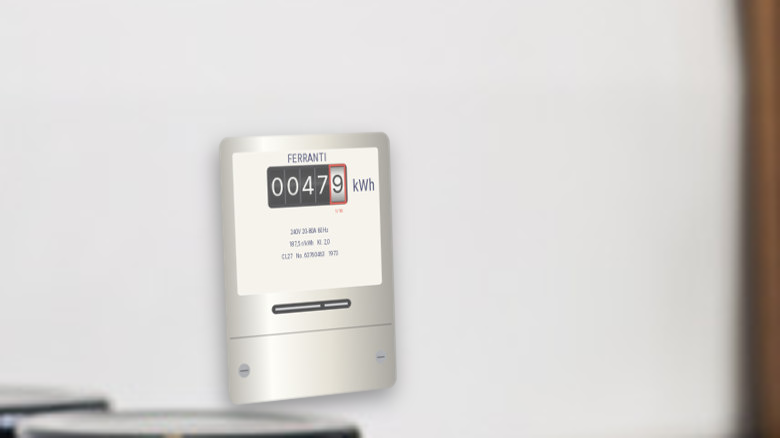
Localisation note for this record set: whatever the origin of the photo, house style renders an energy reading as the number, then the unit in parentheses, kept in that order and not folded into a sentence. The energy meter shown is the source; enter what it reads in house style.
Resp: 47.9 (kWh)
